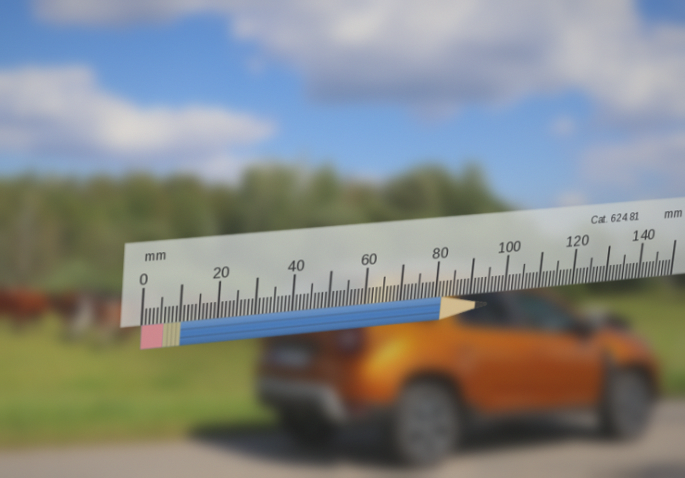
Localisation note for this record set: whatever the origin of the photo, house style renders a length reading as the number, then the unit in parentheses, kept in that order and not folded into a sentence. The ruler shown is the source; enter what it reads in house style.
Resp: 95 (mm)
